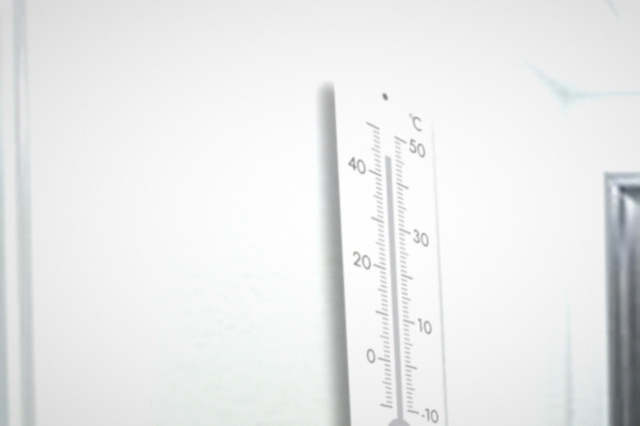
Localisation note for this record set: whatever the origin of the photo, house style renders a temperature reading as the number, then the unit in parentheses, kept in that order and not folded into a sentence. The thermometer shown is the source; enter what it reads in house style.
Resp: 45 (°C)
